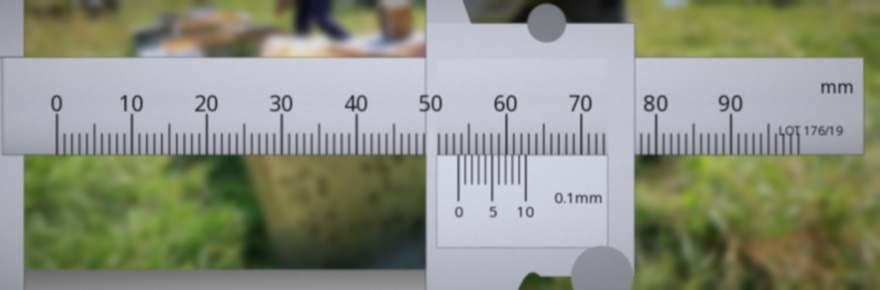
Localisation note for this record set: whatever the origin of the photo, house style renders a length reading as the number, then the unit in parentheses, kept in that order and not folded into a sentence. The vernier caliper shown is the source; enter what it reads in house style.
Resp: 53.6 (mm)
